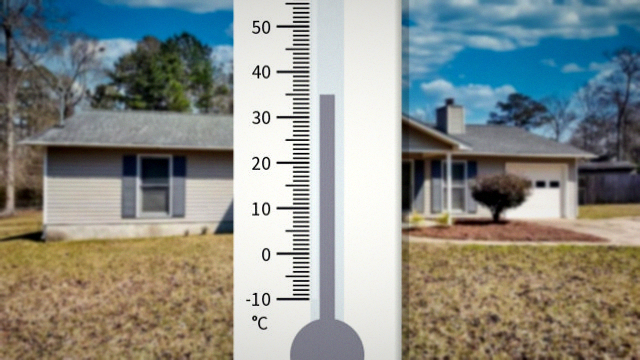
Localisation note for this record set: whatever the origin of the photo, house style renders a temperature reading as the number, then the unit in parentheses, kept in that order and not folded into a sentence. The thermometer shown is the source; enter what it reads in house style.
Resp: 35 (°C)
